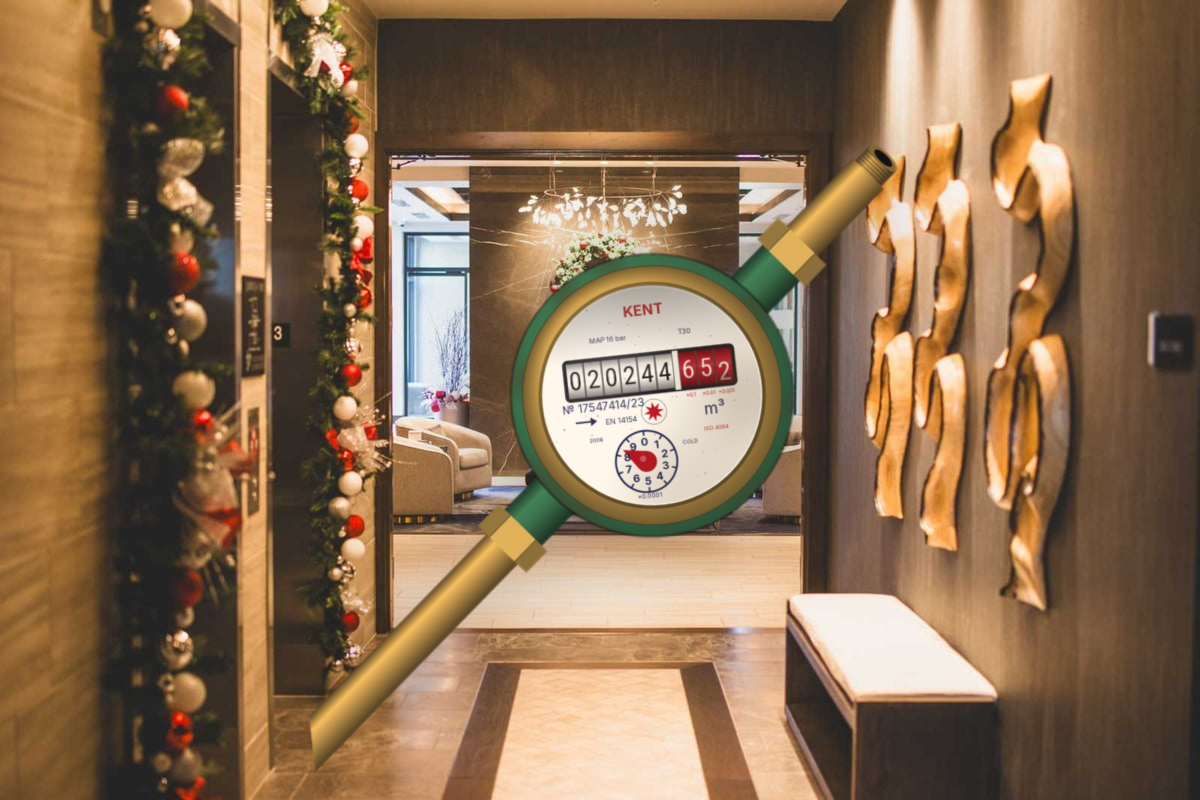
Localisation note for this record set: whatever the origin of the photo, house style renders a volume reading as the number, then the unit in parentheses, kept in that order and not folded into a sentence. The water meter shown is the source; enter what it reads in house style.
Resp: 20244.6518 (m³)
